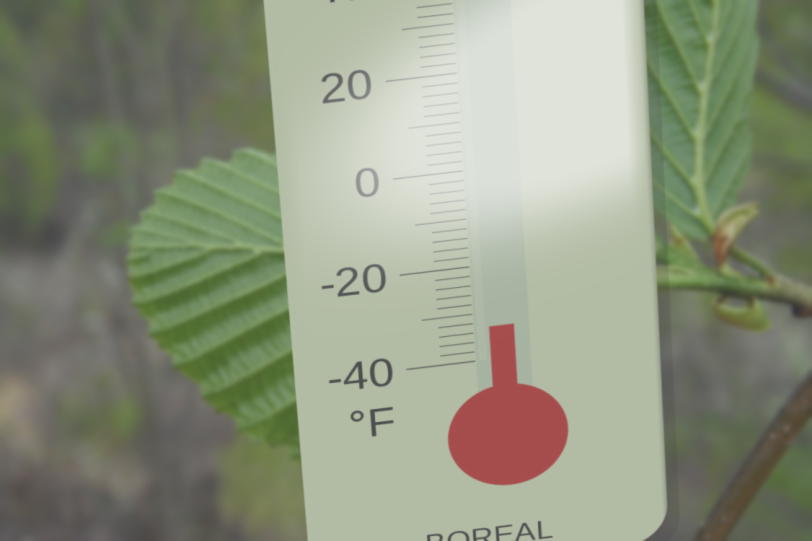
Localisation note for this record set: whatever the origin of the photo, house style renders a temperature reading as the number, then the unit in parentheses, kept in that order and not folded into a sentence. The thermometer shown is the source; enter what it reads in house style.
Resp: -33 (°F)
